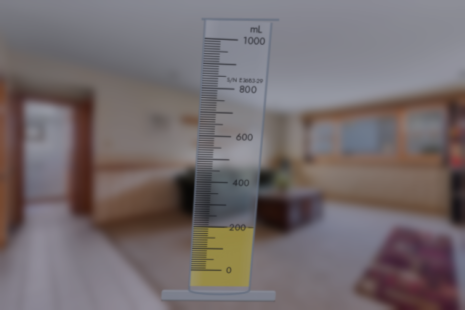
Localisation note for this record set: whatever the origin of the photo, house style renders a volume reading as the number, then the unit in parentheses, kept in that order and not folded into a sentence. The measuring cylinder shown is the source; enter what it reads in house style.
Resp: 200 (mL)
